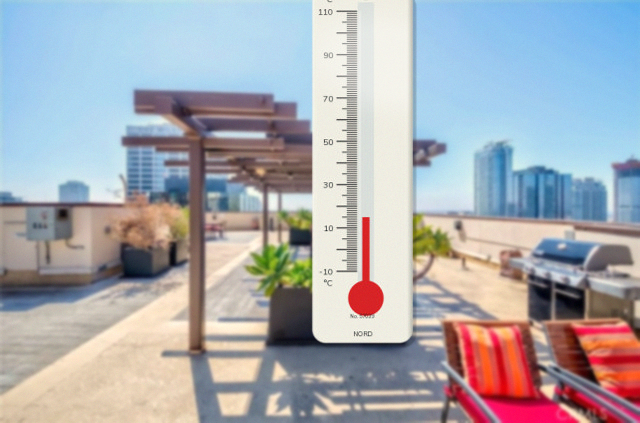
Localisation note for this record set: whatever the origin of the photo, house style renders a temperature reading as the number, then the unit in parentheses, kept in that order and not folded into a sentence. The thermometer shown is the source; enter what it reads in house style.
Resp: 15 (°C)
